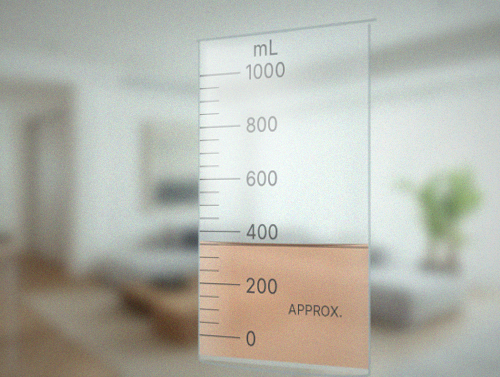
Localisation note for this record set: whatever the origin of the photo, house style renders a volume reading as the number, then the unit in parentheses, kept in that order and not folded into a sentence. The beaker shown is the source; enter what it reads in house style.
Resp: 350 (mL)
